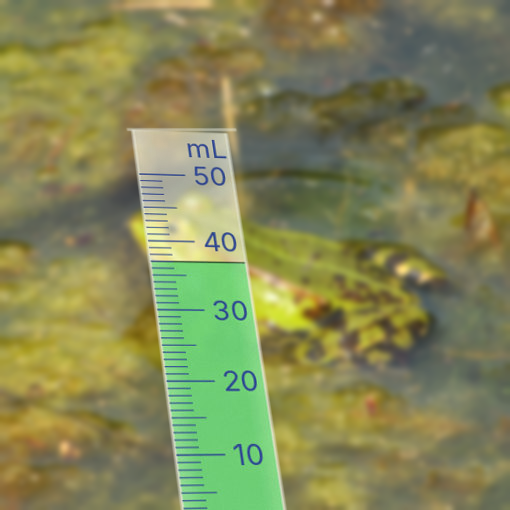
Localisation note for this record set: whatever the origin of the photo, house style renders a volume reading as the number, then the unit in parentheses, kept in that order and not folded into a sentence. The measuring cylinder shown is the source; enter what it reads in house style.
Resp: 37 (mL)
